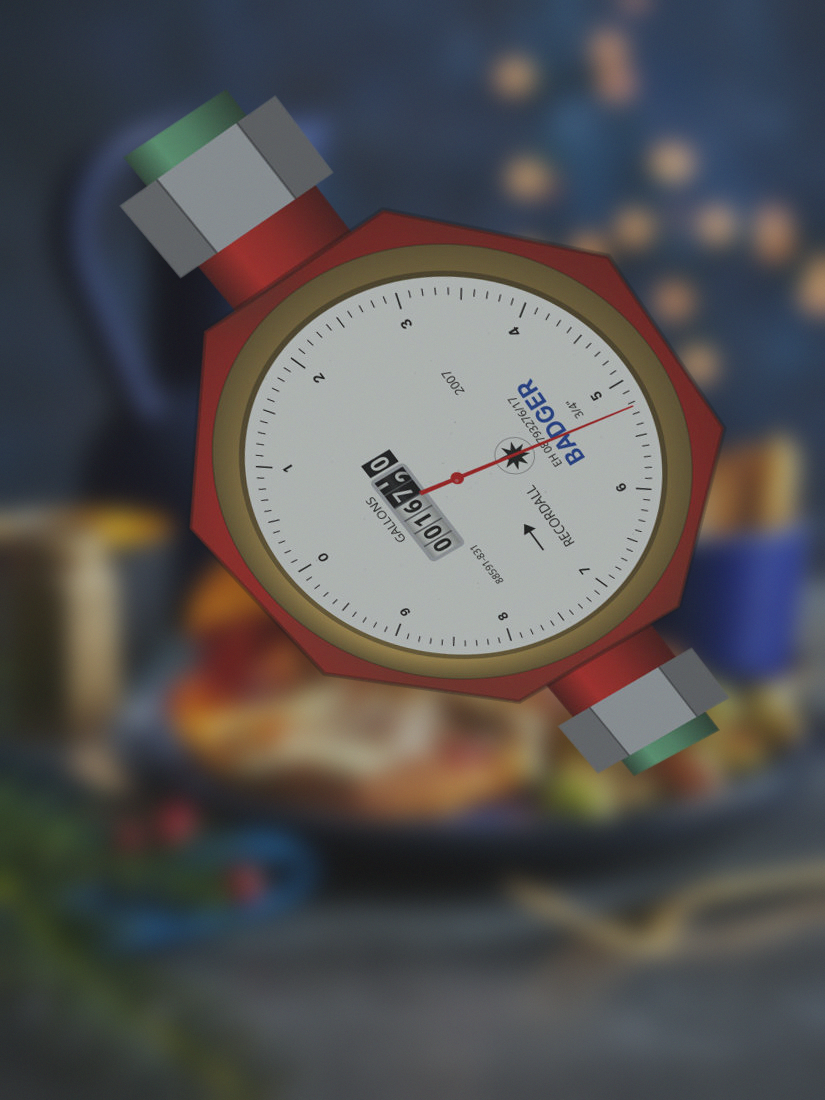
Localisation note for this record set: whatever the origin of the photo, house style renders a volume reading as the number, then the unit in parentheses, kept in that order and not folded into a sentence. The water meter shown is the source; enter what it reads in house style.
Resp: 16715.2 (gal)
